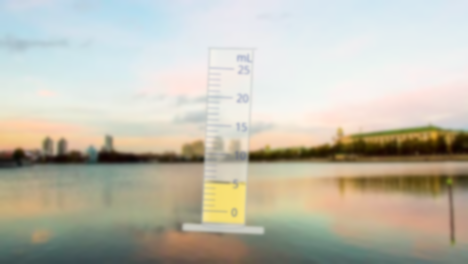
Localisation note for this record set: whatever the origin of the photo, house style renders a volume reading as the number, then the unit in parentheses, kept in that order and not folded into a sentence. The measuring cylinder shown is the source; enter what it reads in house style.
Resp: 5 (mL)
